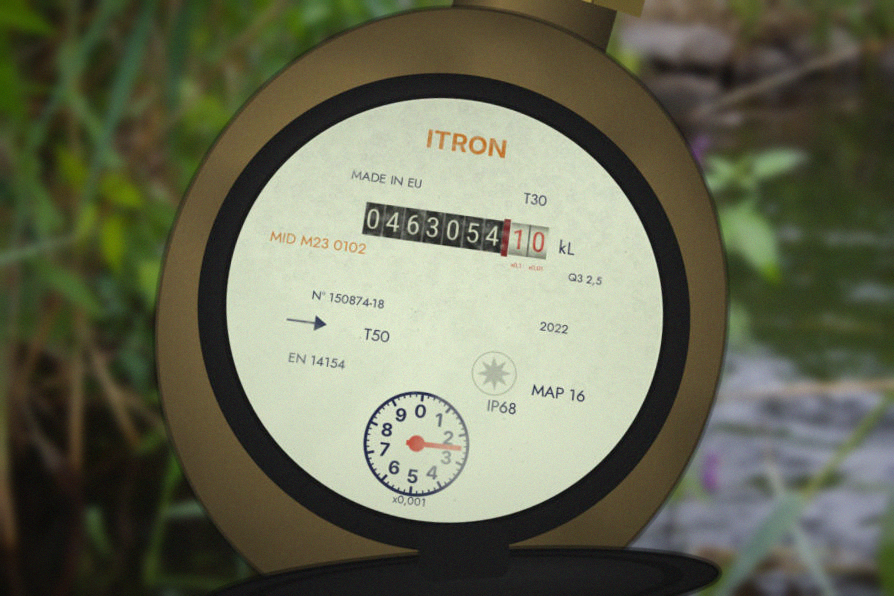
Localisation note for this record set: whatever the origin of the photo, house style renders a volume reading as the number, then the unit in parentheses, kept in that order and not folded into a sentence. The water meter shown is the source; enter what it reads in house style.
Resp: 463054.102 (kL)
